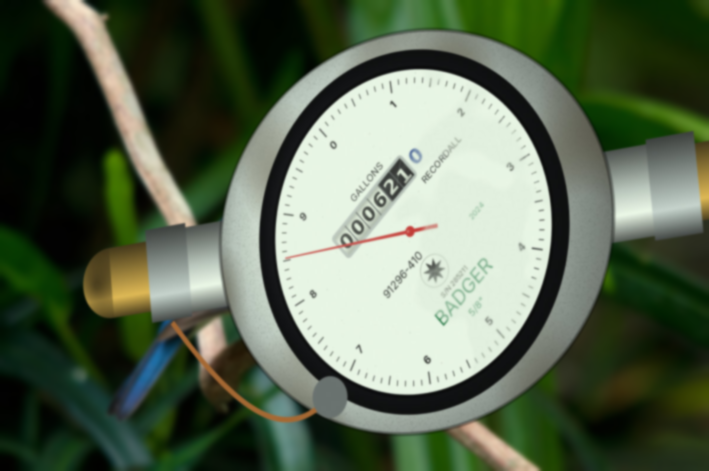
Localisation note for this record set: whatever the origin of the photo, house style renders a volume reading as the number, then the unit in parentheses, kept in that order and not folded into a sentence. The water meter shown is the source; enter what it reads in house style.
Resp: 6208.5 (gal)
